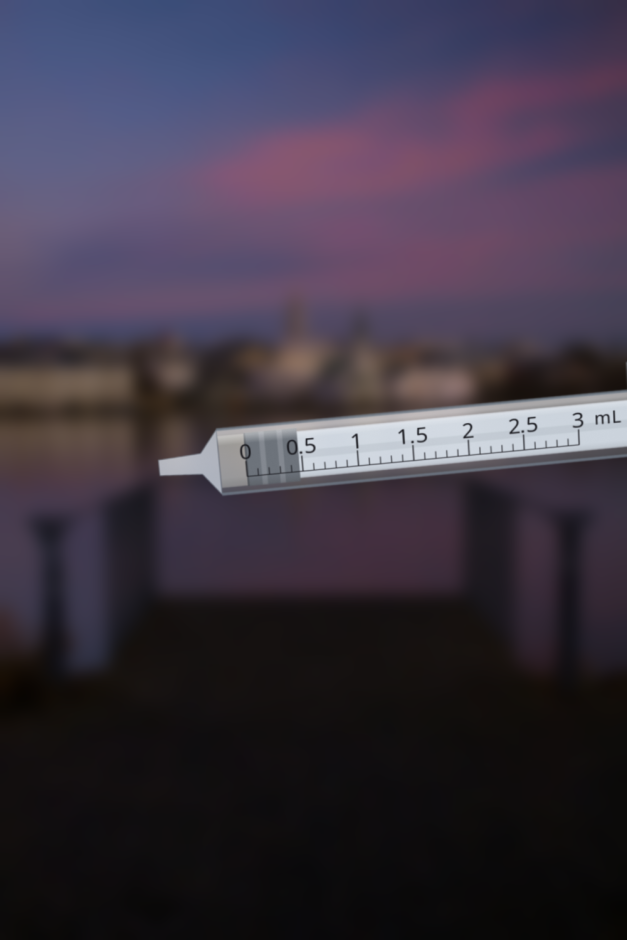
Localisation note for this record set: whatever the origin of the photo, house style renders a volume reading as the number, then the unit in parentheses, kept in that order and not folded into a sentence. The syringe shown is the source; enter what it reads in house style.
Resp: 0 (mL)
